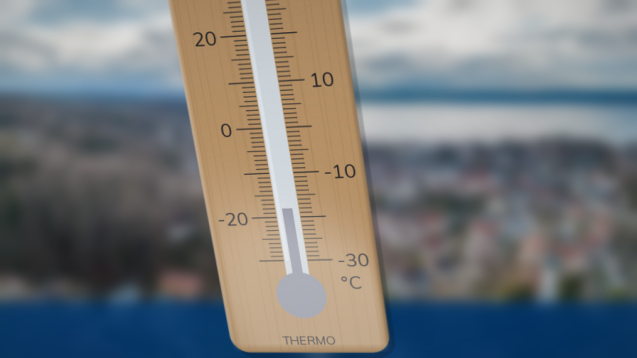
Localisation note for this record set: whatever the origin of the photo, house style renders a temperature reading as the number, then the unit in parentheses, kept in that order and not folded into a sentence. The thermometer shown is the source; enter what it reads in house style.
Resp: -18 (°C)
